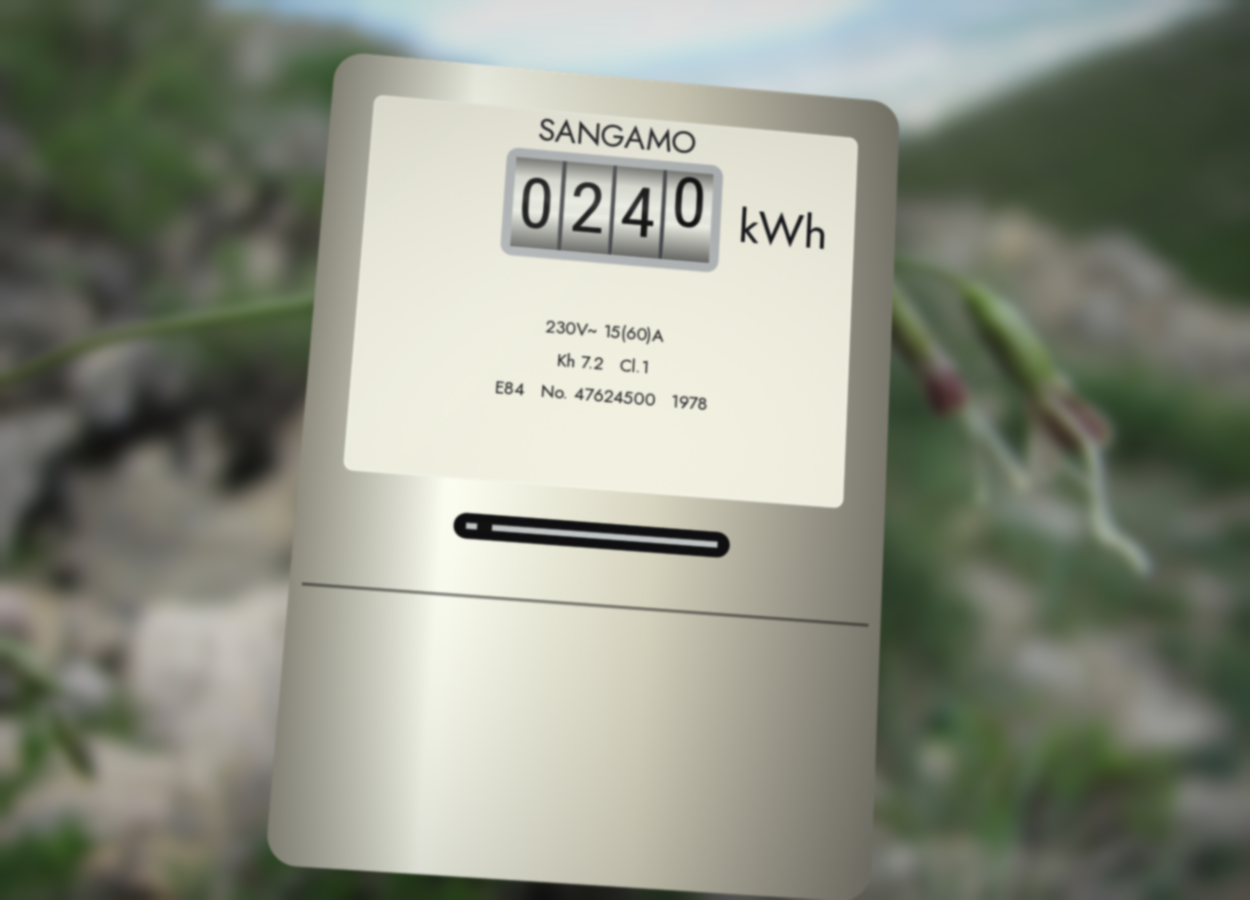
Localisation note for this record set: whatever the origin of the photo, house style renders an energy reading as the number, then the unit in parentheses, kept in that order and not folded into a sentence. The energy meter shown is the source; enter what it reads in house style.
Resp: 240 (kWh)
